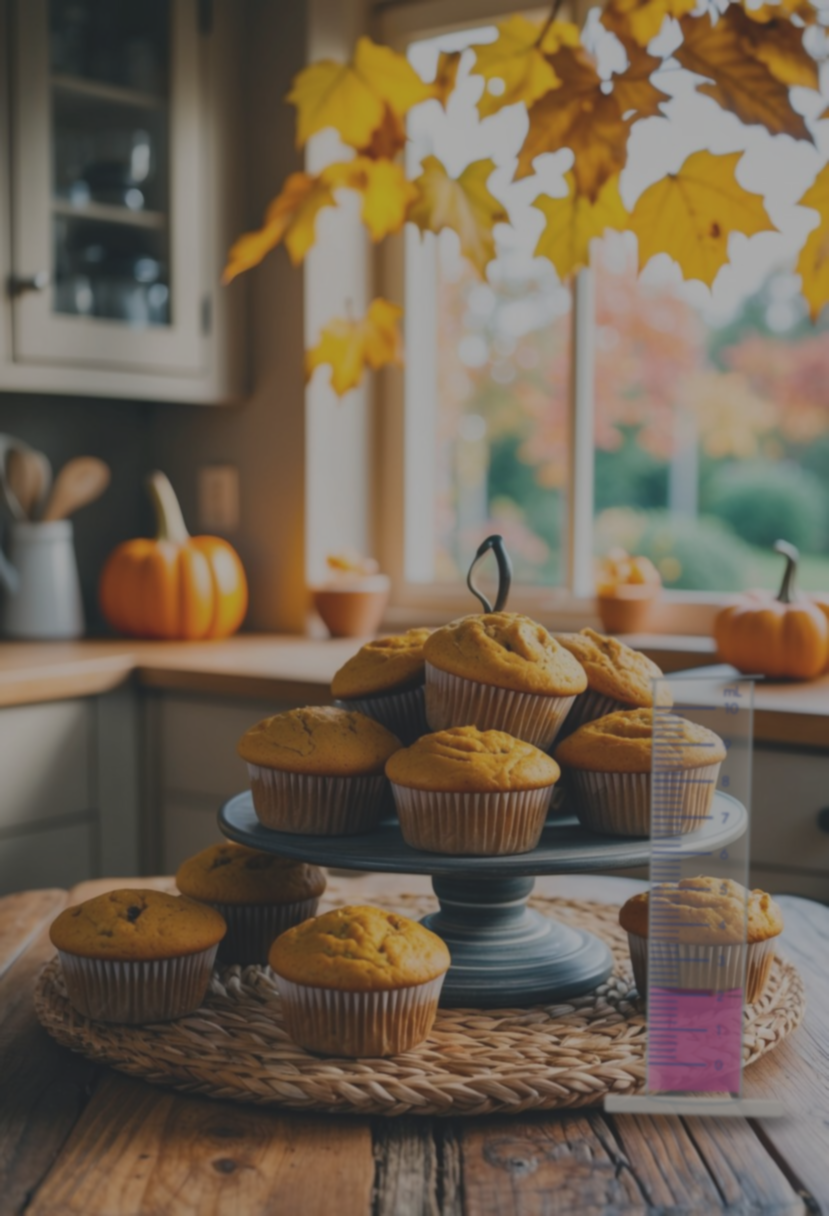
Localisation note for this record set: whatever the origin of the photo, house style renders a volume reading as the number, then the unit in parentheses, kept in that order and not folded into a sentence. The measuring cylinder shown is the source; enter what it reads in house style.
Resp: 2 (mL)
